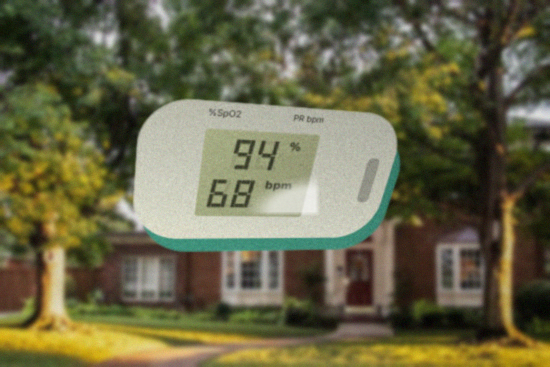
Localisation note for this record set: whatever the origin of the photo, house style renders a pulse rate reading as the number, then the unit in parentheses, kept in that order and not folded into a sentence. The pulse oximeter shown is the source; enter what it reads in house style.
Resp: 68 (bpm)
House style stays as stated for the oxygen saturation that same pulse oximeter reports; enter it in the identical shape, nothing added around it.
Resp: 94 (%)
